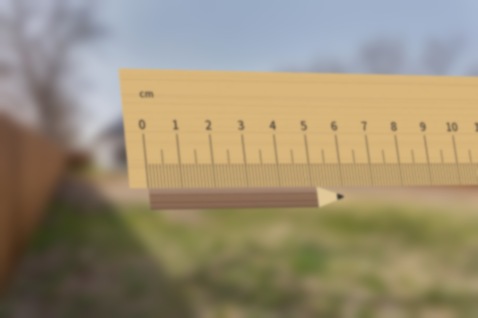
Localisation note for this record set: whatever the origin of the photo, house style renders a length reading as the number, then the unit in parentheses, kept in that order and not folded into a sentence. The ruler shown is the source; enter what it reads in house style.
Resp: 6 (cm)
